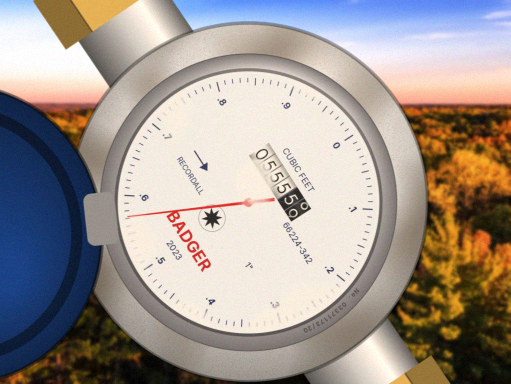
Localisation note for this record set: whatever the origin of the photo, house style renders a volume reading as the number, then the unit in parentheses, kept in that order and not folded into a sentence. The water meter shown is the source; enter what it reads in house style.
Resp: 55558.57 (ft³)
